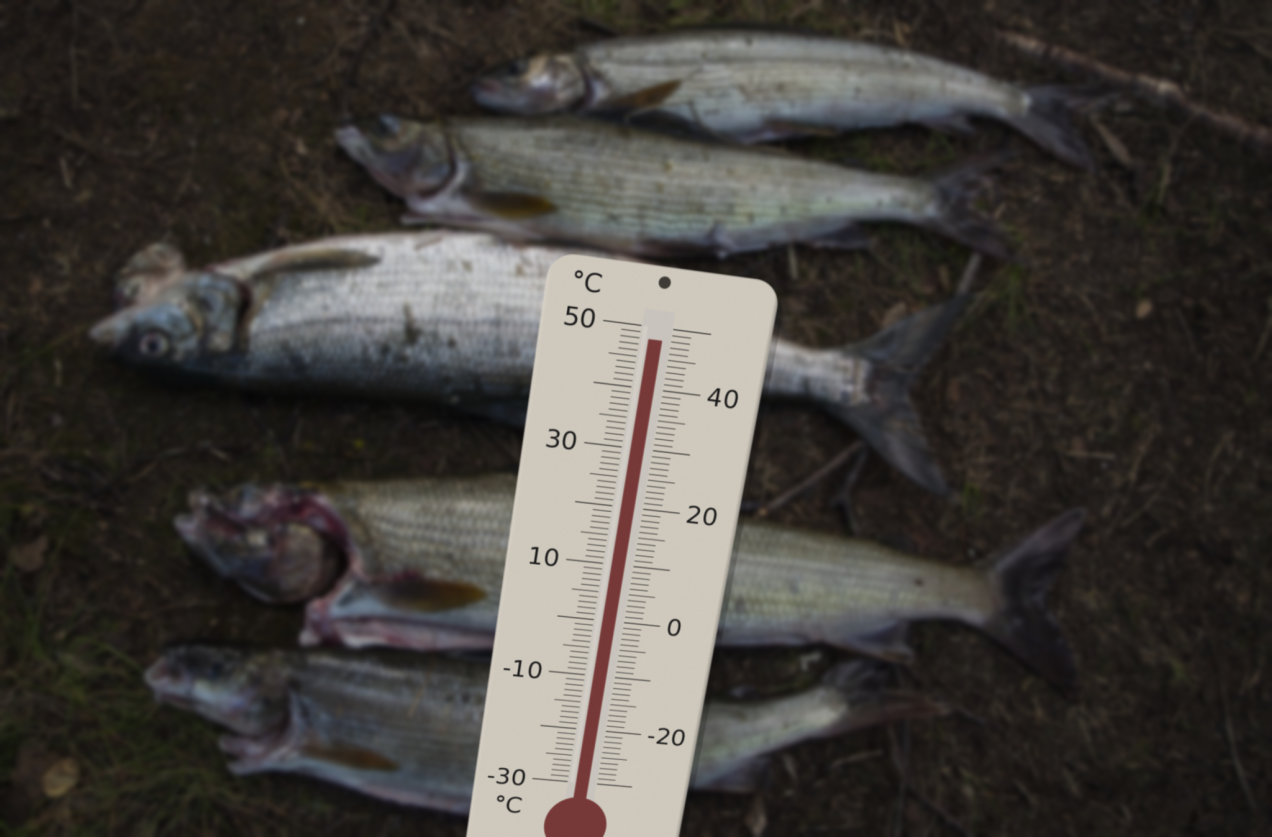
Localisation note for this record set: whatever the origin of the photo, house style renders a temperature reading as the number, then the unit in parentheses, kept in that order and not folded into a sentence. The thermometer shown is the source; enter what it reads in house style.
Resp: 48 (°C)
